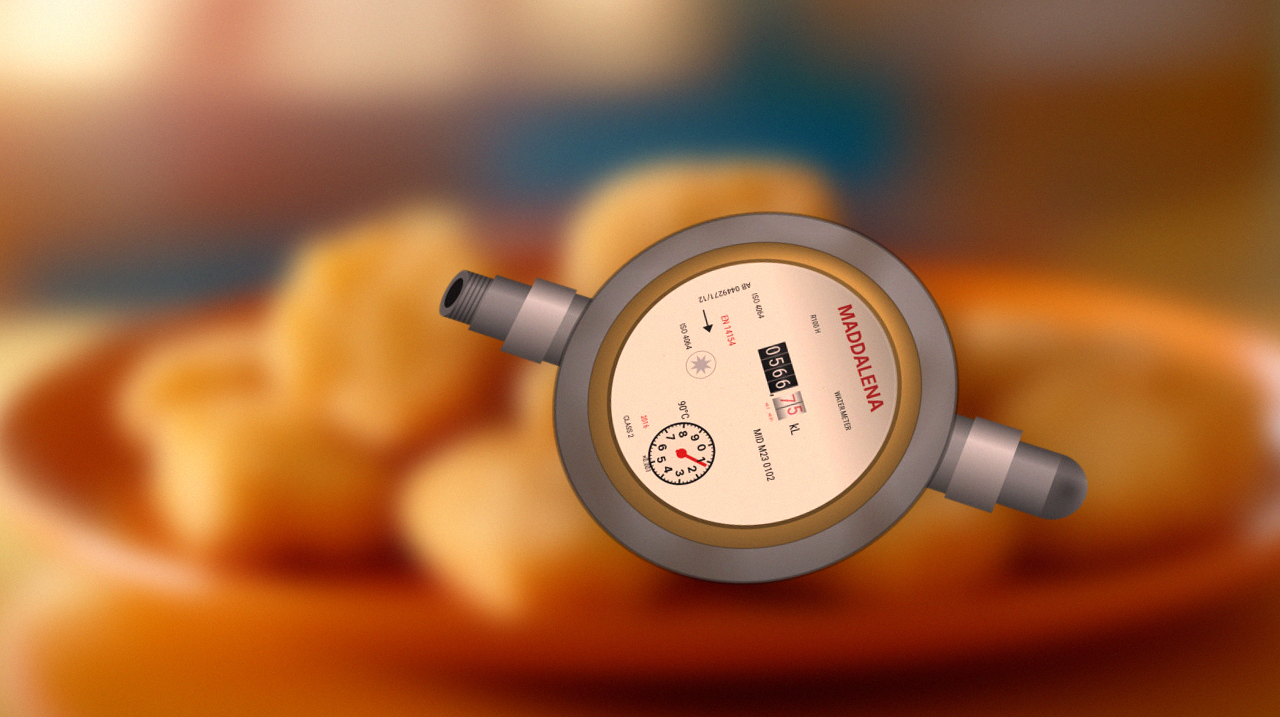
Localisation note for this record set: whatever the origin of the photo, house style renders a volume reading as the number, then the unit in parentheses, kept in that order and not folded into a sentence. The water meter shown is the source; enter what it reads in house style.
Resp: 566.751 (kL)
